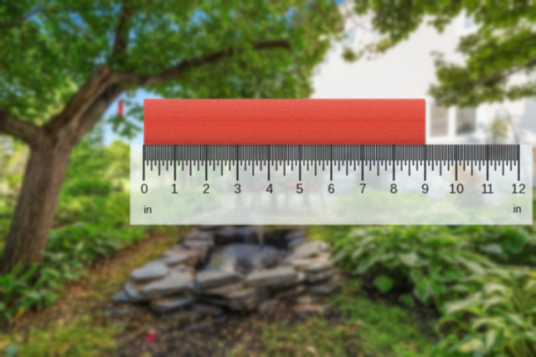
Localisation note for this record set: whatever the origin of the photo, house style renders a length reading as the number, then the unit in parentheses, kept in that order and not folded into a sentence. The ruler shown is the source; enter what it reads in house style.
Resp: 9 (in)
